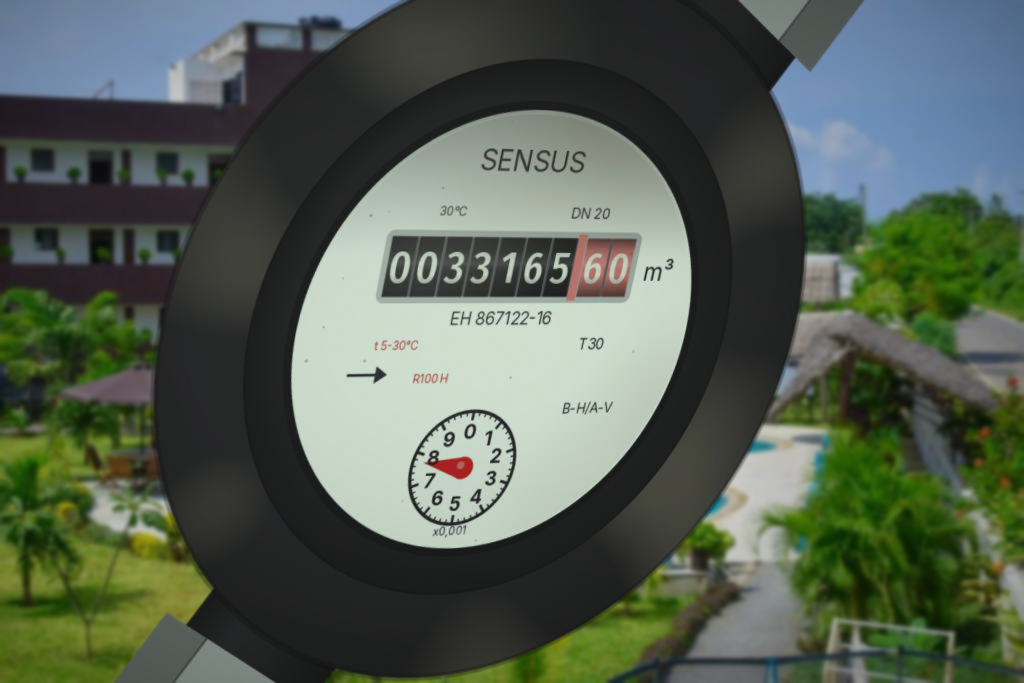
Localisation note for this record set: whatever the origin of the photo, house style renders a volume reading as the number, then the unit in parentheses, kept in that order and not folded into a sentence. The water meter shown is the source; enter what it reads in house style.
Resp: 33165.607 (m³)
